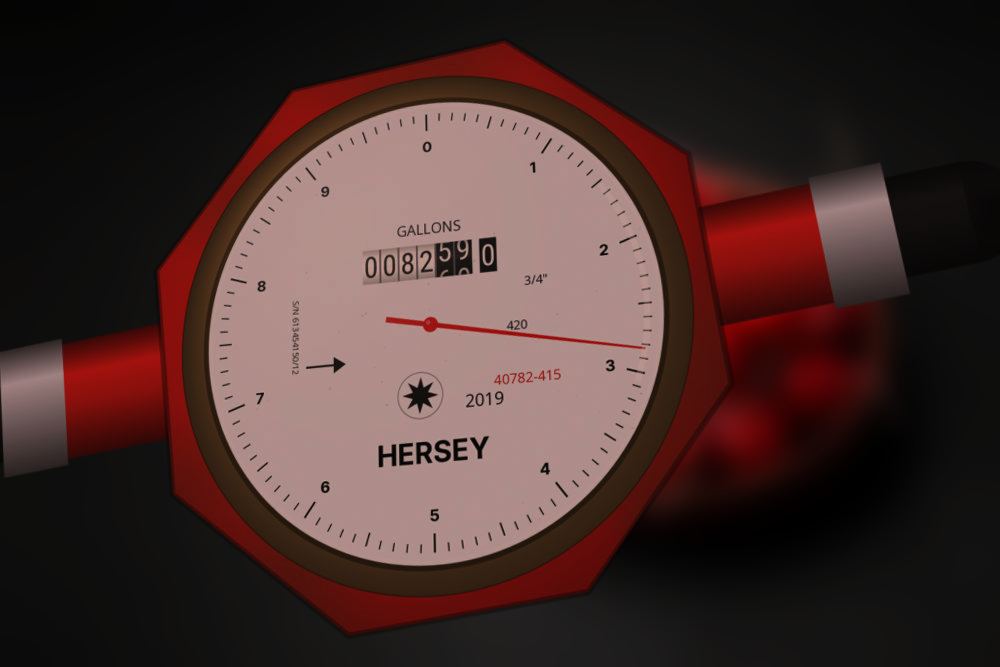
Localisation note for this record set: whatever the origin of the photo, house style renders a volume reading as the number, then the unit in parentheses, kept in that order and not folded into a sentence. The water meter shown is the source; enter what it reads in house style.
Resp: 82592.8 (gal)
